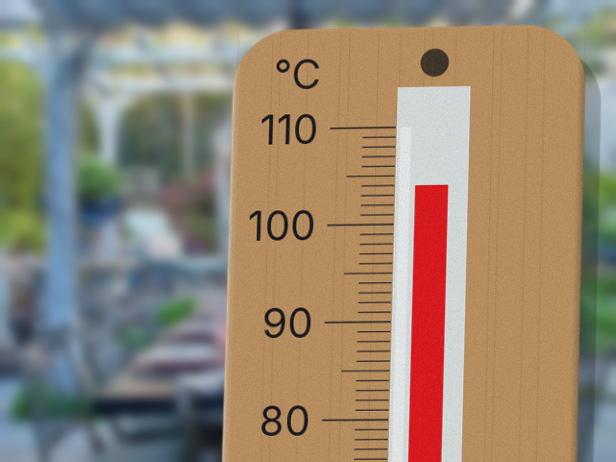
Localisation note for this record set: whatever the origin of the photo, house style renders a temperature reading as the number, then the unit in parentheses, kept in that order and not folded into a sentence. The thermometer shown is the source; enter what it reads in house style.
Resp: 104 (°C)
